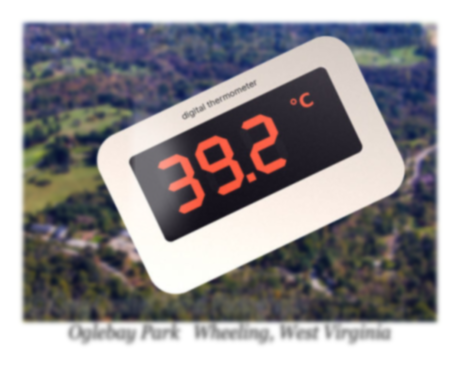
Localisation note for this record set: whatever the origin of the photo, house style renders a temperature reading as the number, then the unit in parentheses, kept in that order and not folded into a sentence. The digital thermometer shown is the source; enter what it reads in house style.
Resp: 39.2 (°C)
